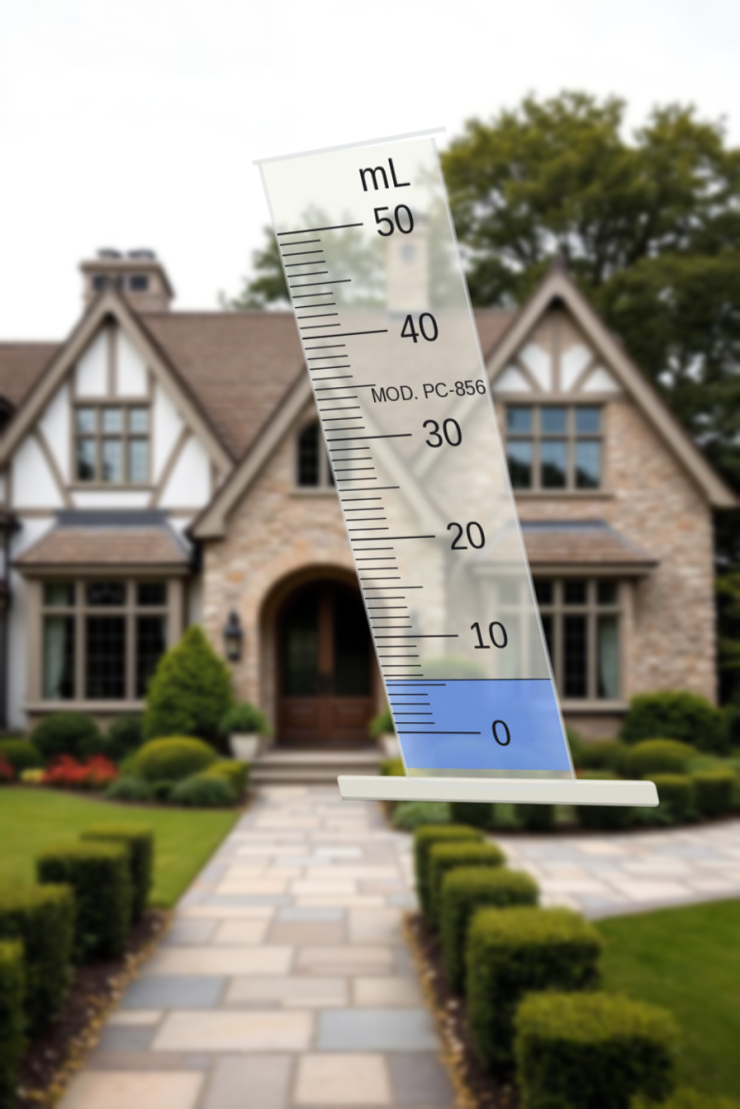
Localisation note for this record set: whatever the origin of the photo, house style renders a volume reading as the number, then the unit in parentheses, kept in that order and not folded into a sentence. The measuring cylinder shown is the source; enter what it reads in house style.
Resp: 5.5 (mL)
